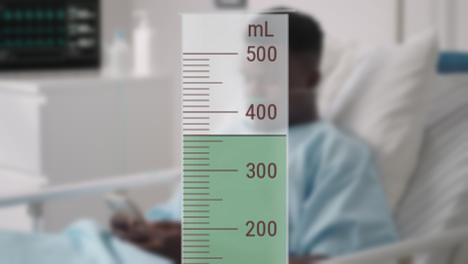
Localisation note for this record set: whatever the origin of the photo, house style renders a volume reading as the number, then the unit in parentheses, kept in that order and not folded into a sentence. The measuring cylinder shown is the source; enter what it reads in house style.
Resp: 360 (mL)
